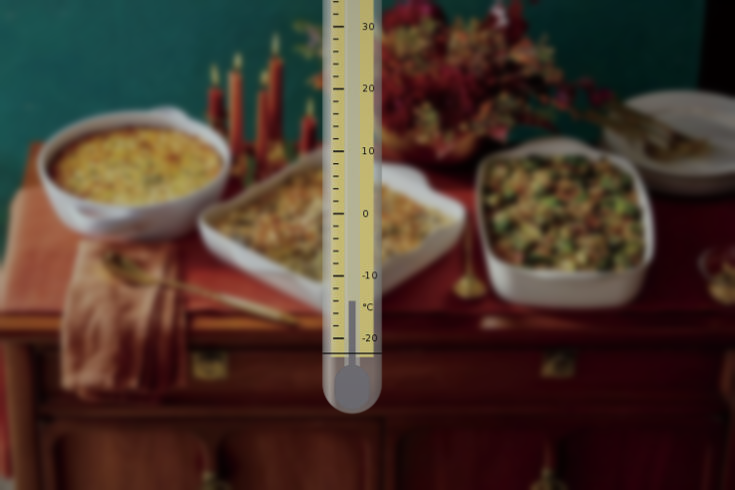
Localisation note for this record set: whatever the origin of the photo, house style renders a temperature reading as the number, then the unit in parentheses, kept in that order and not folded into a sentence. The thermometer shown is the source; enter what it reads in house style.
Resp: -14 (°C)
